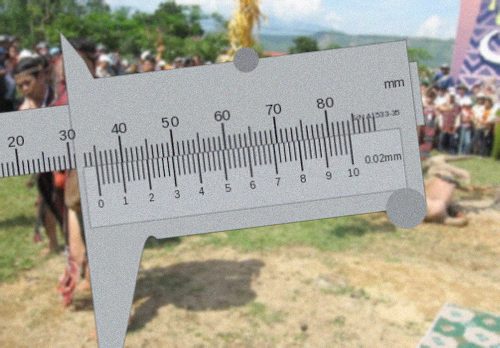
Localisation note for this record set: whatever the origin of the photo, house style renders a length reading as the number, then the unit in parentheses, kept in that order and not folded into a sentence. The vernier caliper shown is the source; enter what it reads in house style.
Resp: 35.0 (mm)
